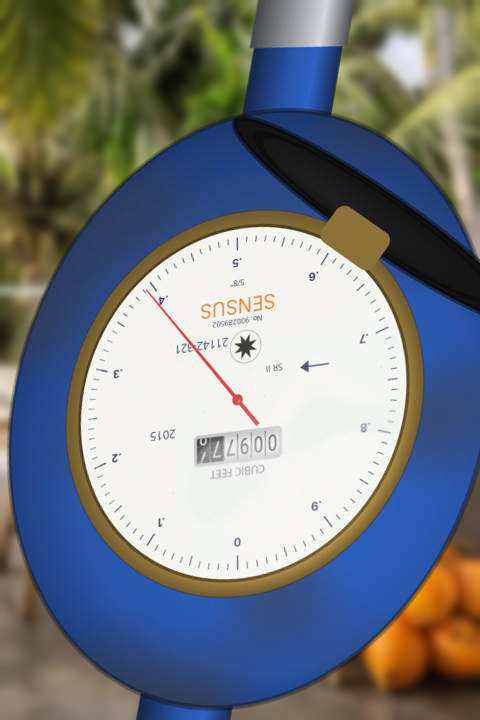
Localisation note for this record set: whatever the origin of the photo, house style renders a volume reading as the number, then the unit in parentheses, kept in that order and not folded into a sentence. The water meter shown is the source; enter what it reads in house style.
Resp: 9777.39 (ft³)
